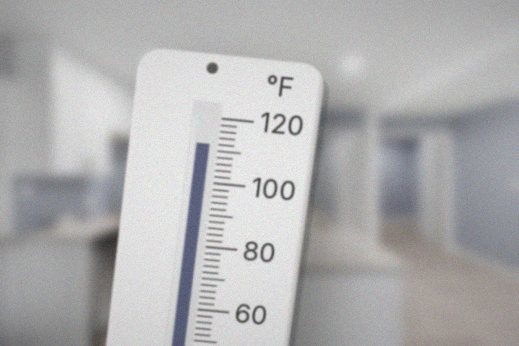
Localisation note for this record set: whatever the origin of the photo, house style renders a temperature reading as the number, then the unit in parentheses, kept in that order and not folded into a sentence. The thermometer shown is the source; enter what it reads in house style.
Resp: 112 (°F)
